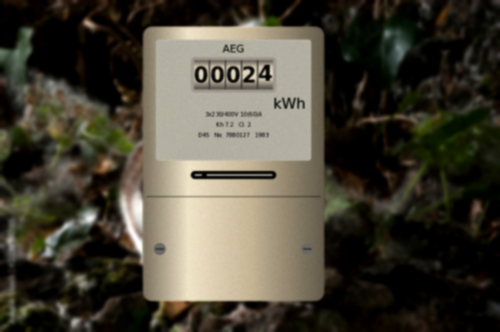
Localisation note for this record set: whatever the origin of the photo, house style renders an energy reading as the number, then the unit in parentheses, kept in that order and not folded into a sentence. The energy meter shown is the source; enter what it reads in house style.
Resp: 24 (kWh)
